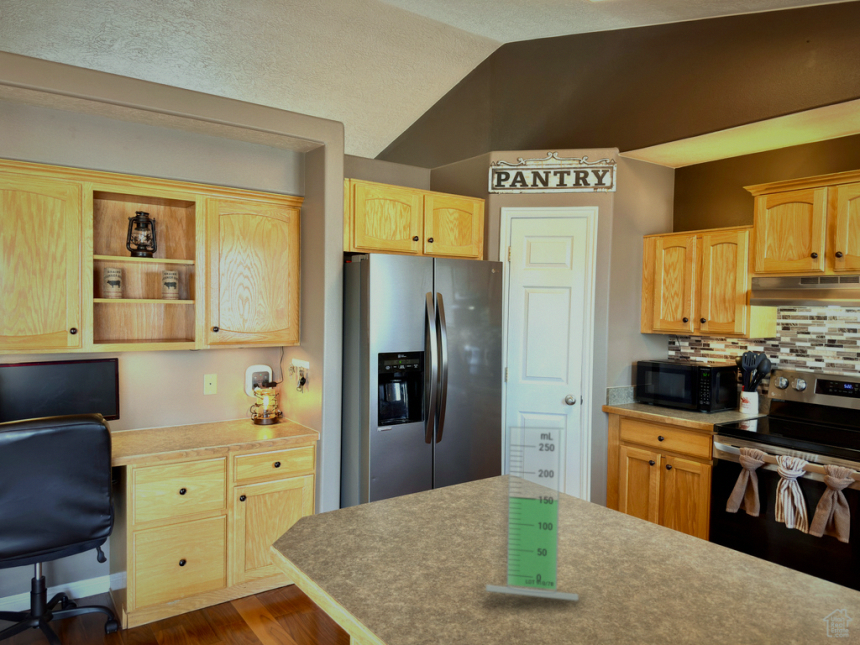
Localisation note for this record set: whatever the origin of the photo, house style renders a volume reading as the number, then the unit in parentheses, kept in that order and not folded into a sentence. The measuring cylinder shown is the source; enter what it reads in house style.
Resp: 150 (mL)
